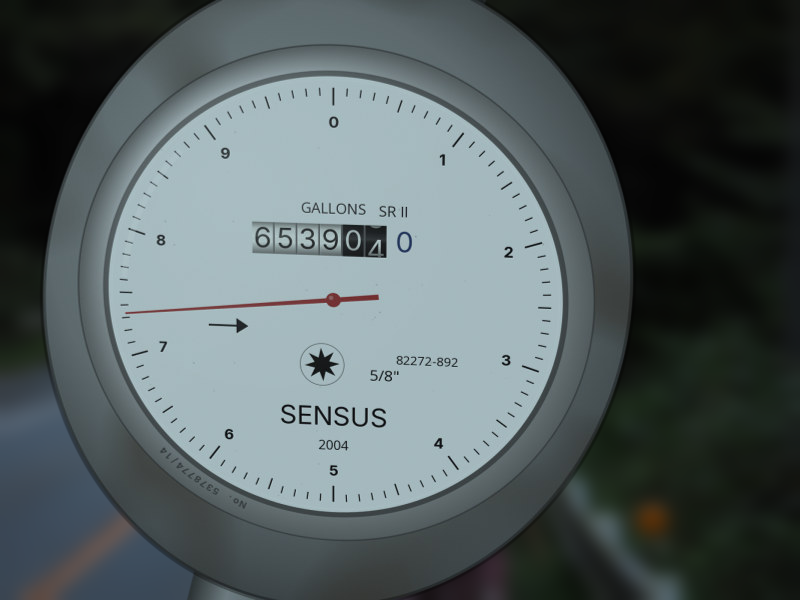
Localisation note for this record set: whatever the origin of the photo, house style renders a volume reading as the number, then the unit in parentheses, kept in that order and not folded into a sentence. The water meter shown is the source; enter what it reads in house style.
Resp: 6539037.3 (gal)
